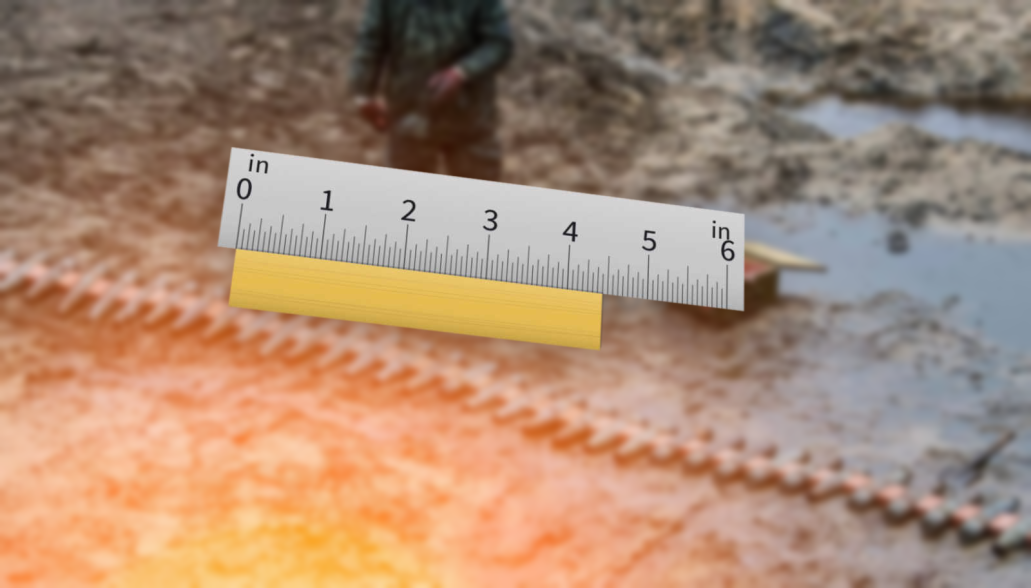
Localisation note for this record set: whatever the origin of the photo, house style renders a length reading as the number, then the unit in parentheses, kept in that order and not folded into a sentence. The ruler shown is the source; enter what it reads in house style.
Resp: 4.4375 (in)
